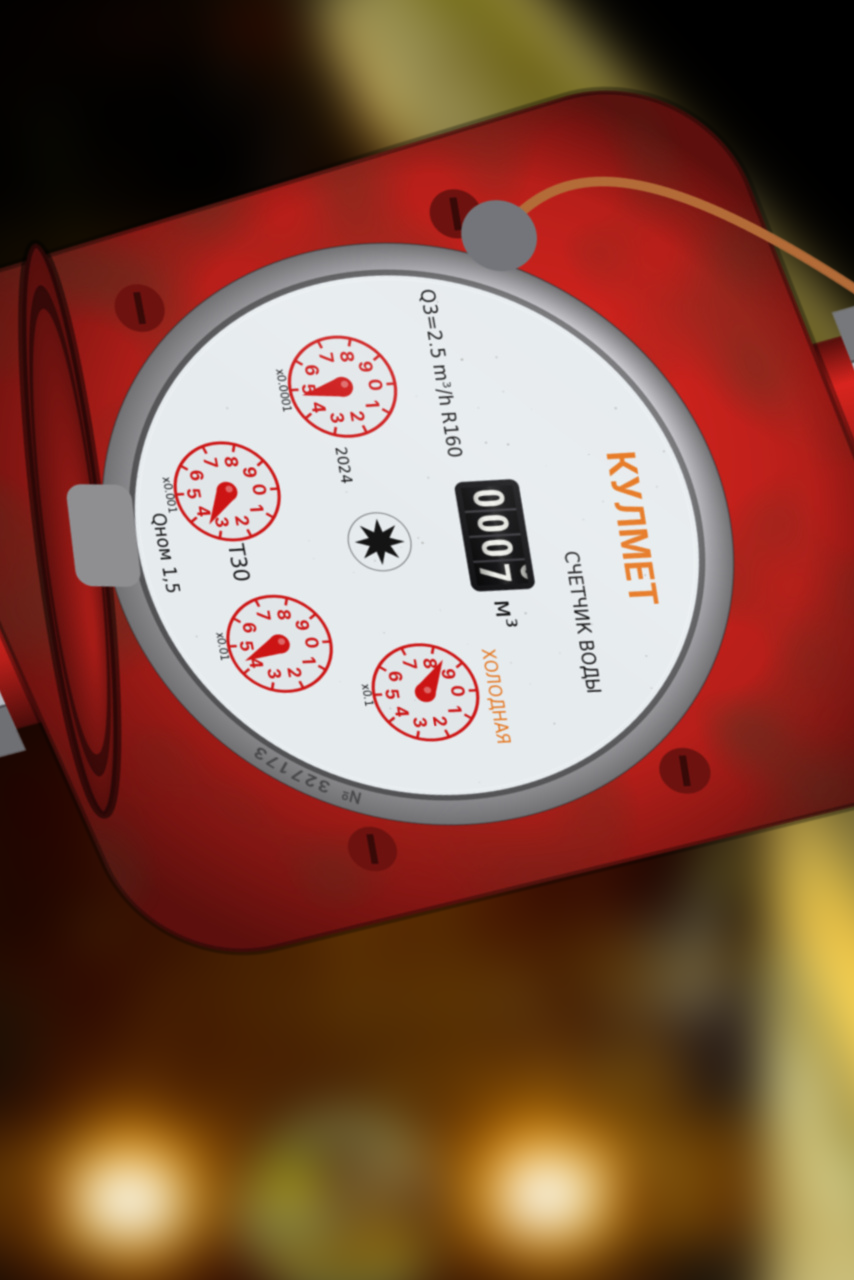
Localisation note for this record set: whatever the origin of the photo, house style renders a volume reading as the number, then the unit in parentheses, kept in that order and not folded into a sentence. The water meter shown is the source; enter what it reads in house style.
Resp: 6.8434 (m³)
